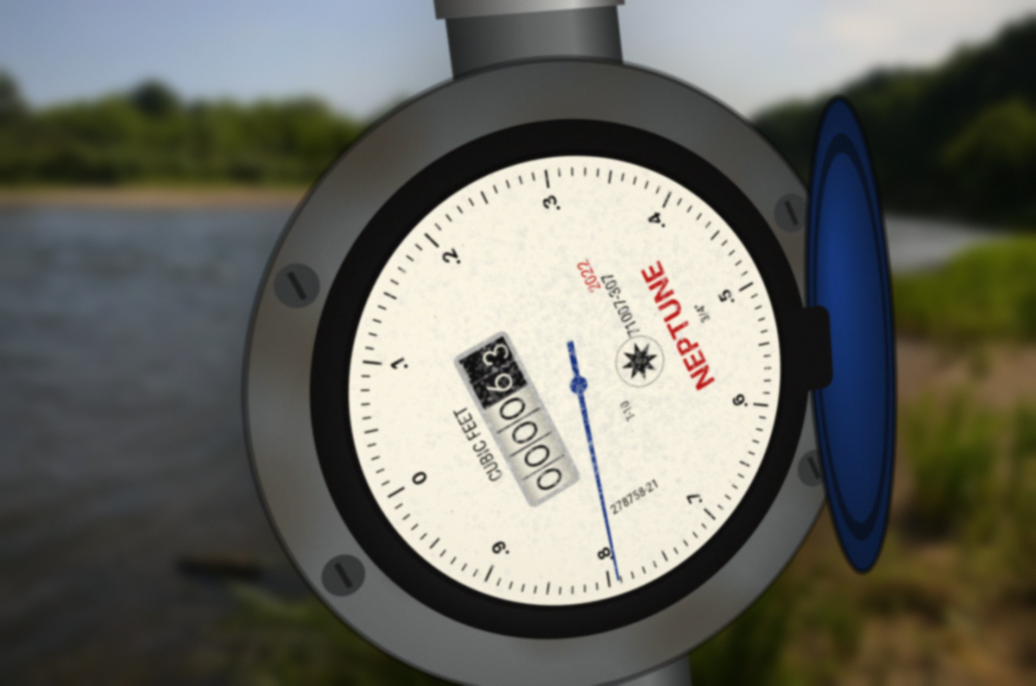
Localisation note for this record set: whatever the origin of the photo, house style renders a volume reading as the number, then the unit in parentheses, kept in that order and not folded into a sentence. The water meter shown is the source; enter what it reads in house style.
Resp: 62.79 (ft³)
